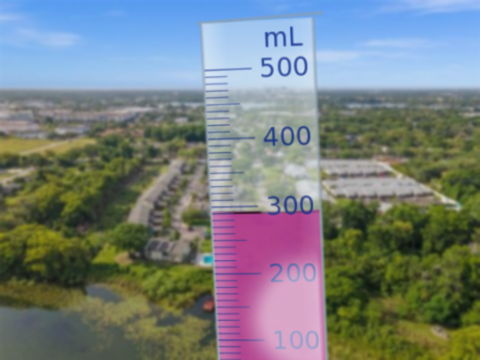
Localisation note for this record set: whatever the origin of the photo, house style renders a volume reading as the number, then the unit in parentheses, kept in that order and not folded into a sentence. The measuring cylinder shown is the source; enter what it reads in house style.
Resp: 290 (mL)
